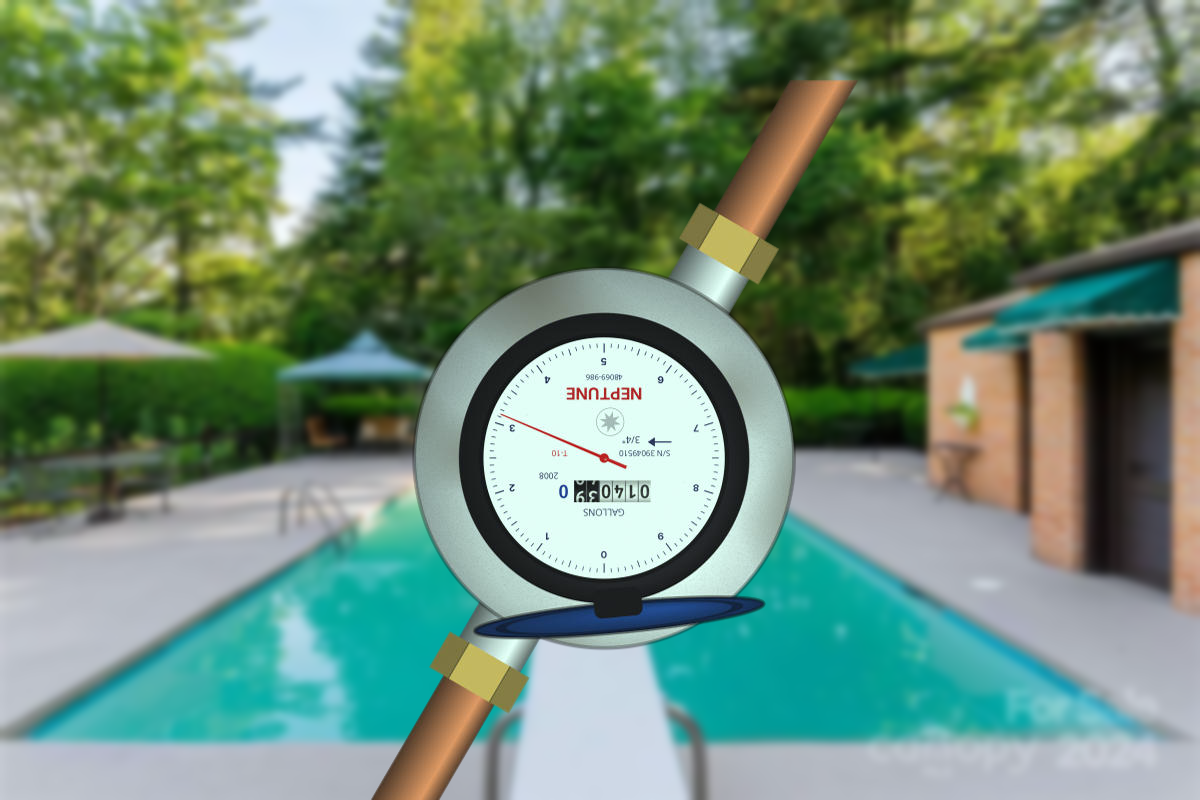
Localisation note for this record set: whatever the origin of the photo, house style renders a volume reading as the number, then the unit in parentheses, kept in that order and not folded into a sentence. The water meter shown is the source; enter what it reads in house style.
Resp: 140393.1 (gal)
